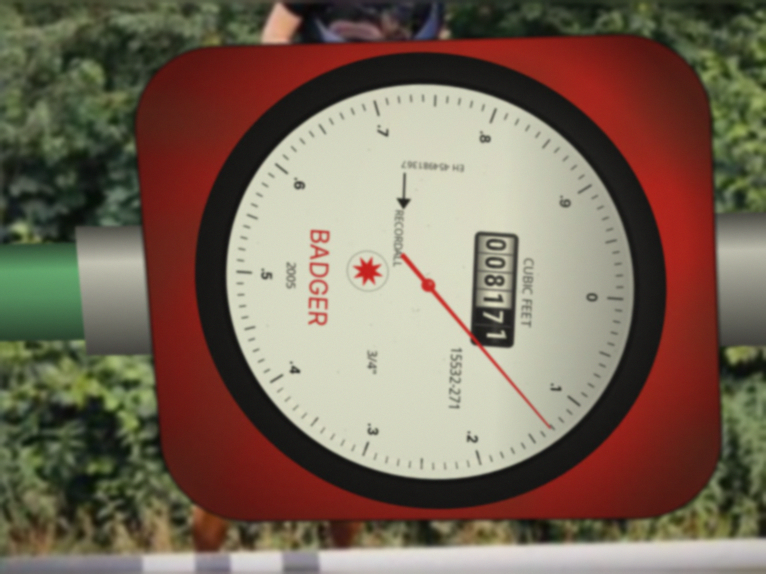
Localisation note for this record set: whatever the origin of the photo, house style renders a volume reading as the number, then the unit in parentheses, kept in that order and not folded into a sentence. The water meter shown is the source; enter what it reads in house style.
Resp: 8171.13 (ft³)
